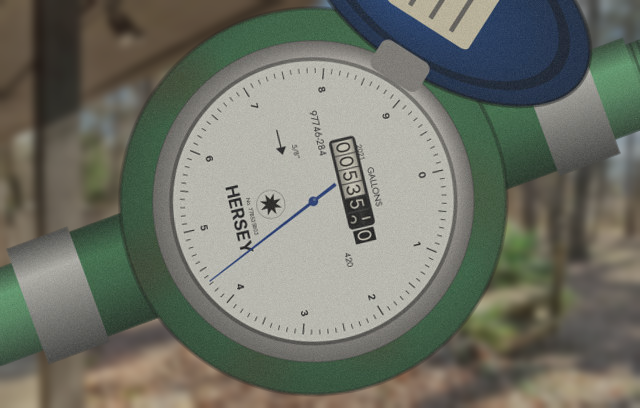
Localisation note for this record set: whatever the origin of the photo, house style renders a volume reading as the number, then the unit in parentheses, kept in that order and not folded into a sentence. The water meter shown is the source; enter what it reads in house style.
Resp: 53514.3 (gal)
